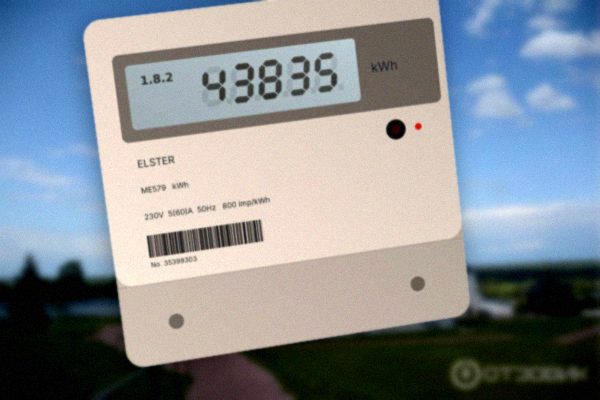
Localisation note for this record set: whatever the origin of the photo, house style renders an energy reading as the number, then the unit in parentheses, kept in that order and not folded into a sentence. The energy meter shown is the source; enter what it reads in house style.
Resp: 43835 (kWh)
